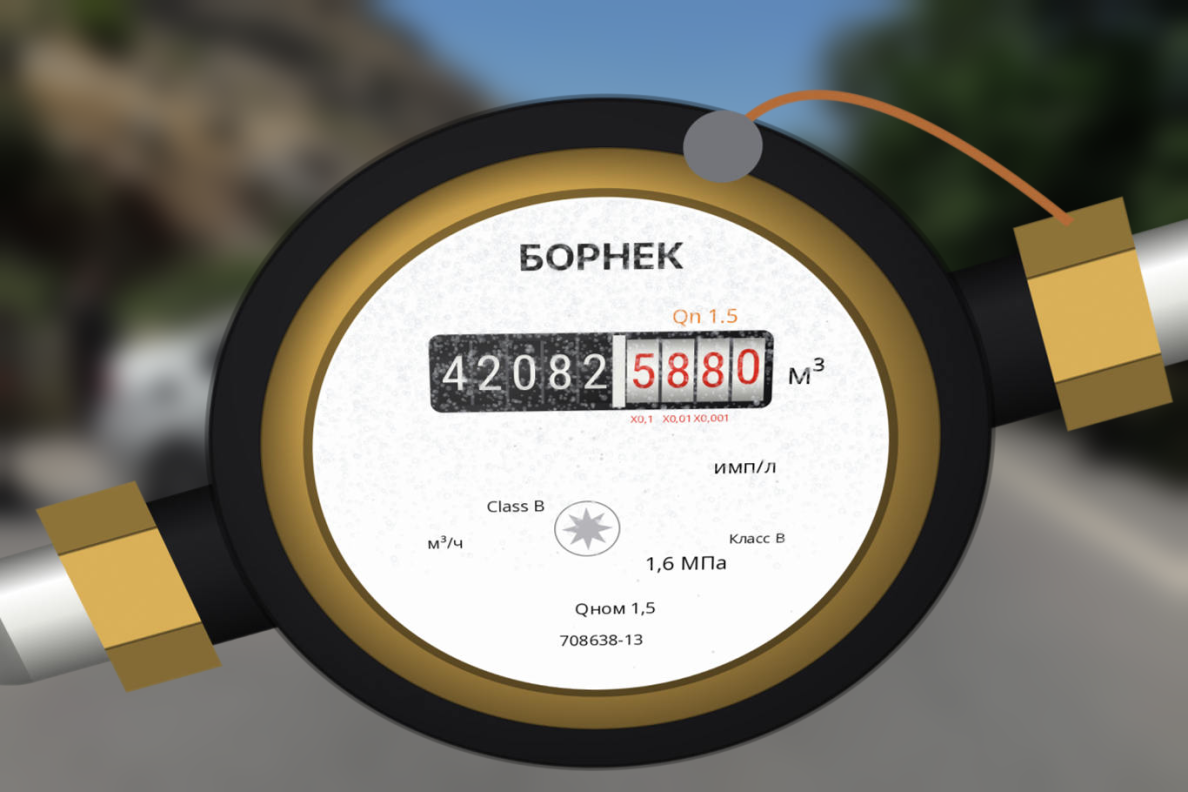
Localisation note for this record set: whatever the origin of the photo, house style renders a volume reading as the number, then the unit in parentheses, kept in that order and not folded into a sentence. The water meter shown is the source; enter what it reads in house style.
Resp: 42082.5880 (m³)
